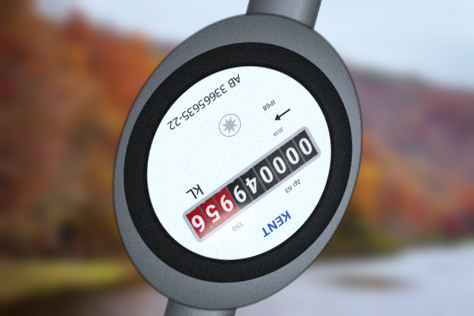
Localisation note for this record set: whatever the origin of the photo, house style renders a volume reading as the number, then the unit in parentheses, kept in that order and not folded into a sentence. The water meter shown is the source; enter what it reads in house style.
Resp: 49.956 (kL)
